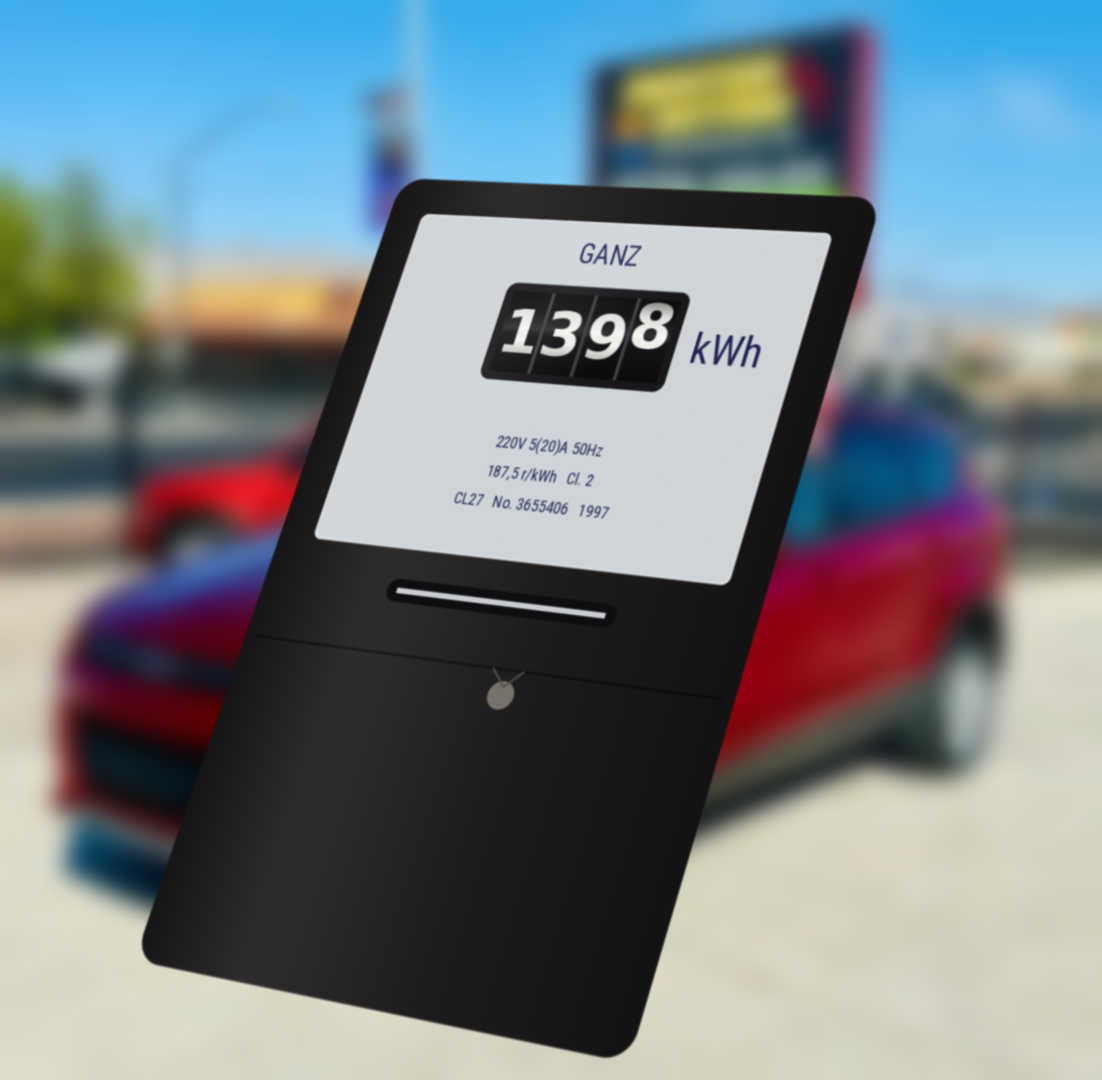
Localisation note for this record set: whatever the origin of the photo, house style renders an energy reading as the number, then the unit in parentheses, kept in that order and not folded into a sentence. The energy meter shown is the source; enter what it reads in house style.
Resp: 1398 (kWh)
